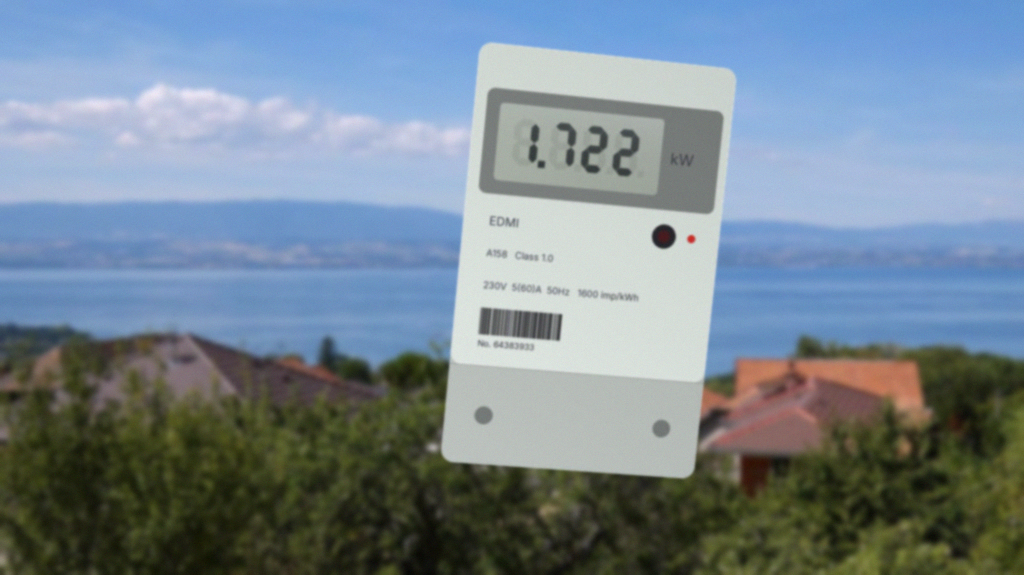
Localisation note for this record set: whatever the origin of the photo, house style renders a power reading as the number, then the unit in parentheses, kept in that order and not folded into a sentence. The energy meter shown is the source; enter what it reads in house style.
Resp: 1.722 (kW)
